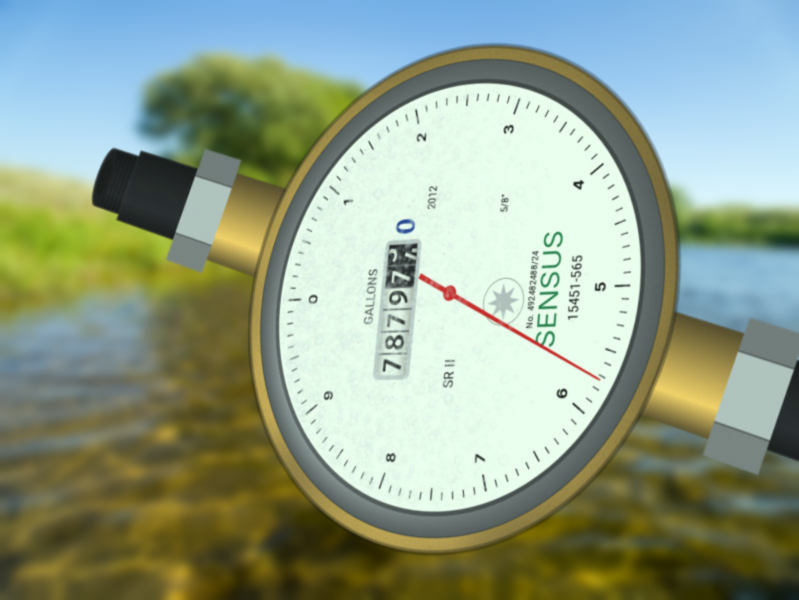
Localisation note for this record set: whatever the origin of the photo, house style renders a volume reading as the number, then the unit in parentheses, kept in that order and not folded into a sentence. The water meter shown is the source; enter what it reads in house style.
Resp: 7879735.7 (gal)
